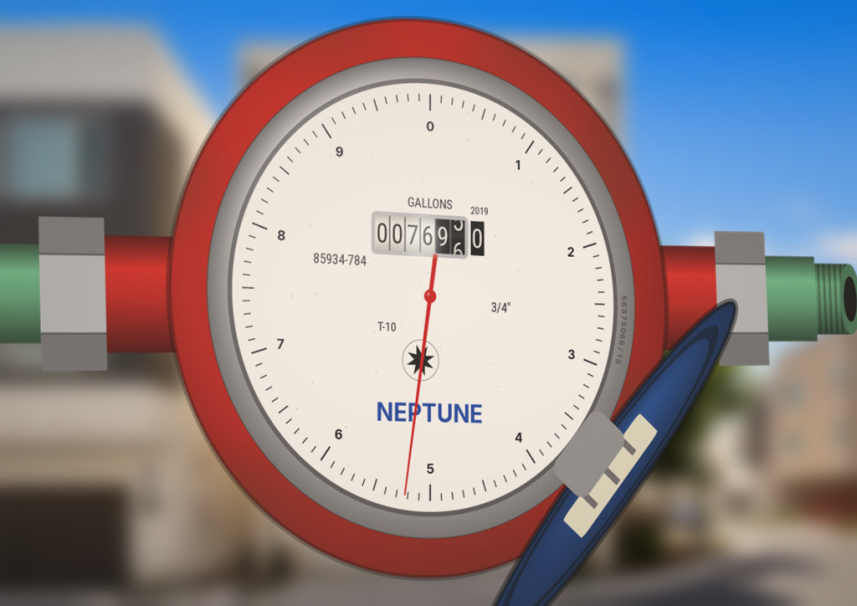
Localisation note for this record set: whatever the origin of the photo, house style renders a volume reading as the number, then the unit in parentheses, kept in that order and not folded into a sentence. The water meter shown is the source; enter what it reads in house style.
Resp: 76955.2 (gal)
